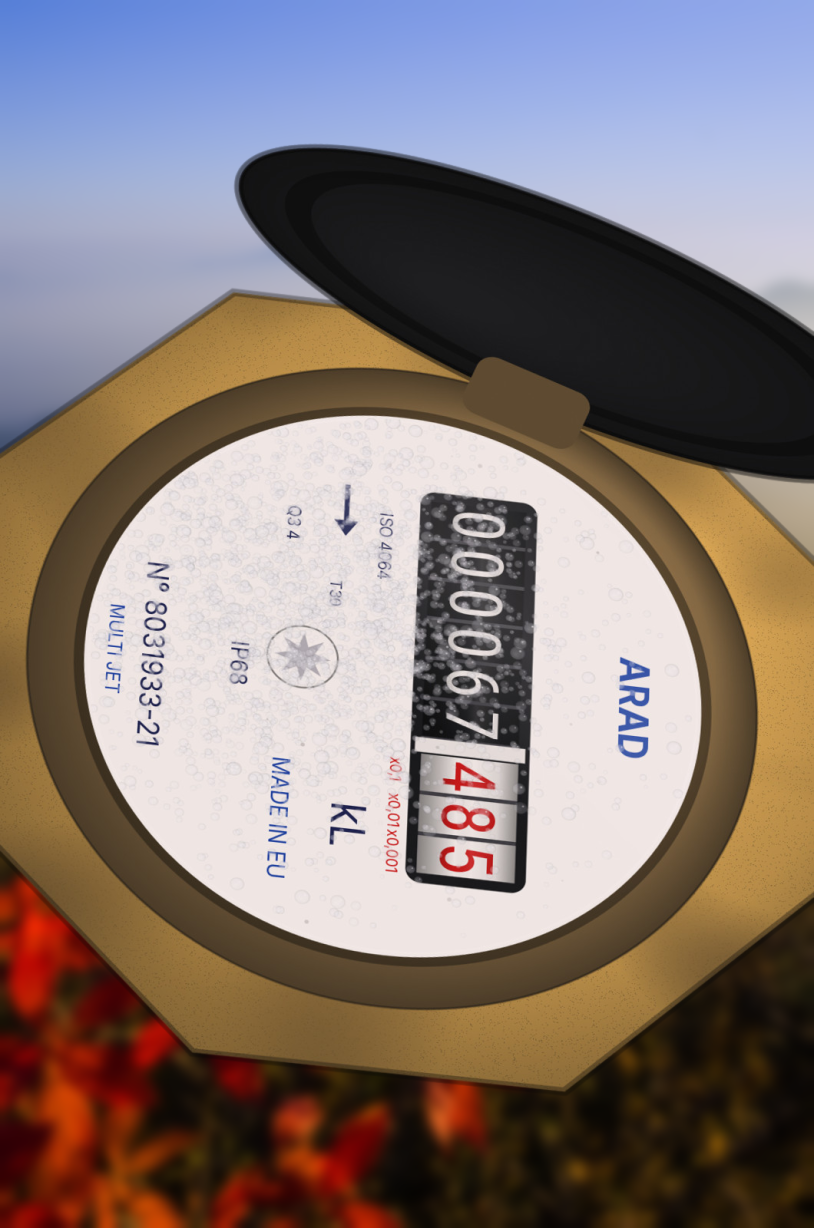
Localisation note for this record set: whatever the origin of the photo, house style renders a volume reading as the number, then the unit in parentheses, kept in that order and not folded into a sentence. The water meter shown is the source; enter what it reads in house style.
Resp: 67.485 (kL)
